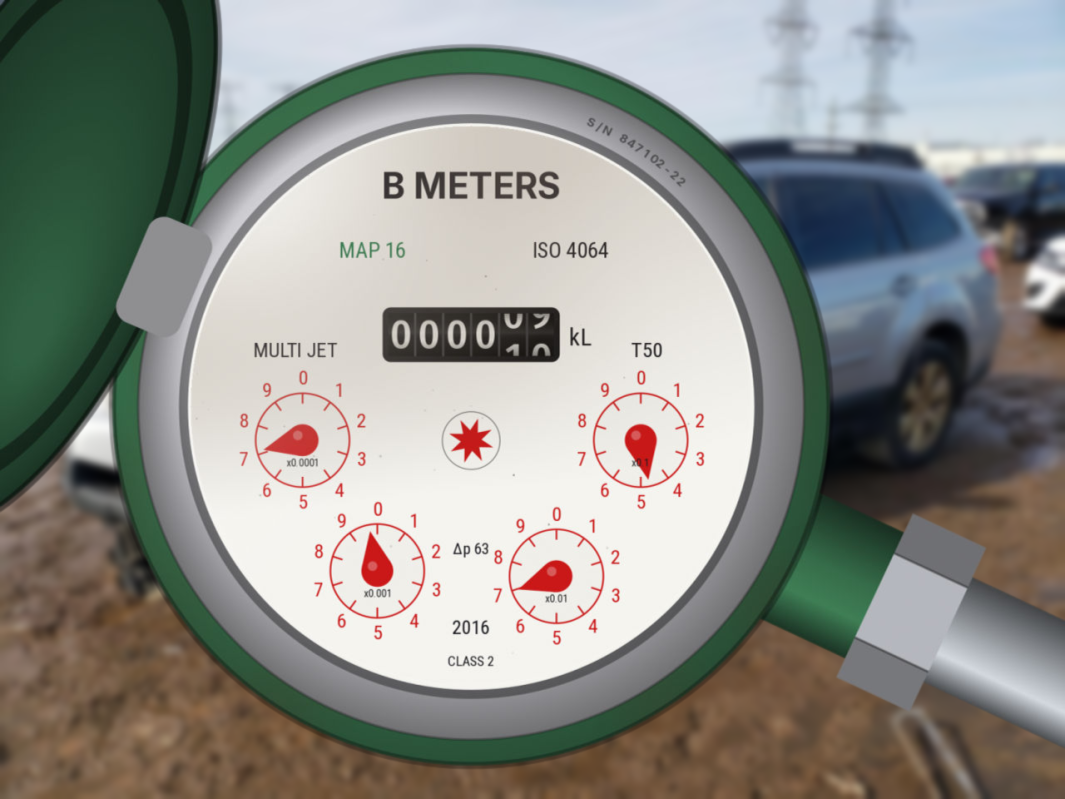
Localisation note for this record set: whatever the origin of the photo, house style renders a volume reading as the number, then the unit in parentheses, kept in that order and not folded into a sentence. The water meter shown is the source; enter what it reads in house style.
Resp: 9.4697 (kL)
